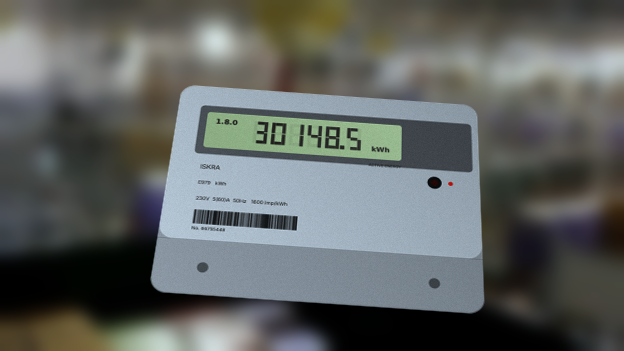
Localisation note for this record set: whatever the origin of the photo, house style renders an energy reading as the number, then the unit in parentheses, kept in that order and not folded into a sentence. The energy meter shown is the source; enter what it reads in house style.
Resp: 30148.5 (kWh)
